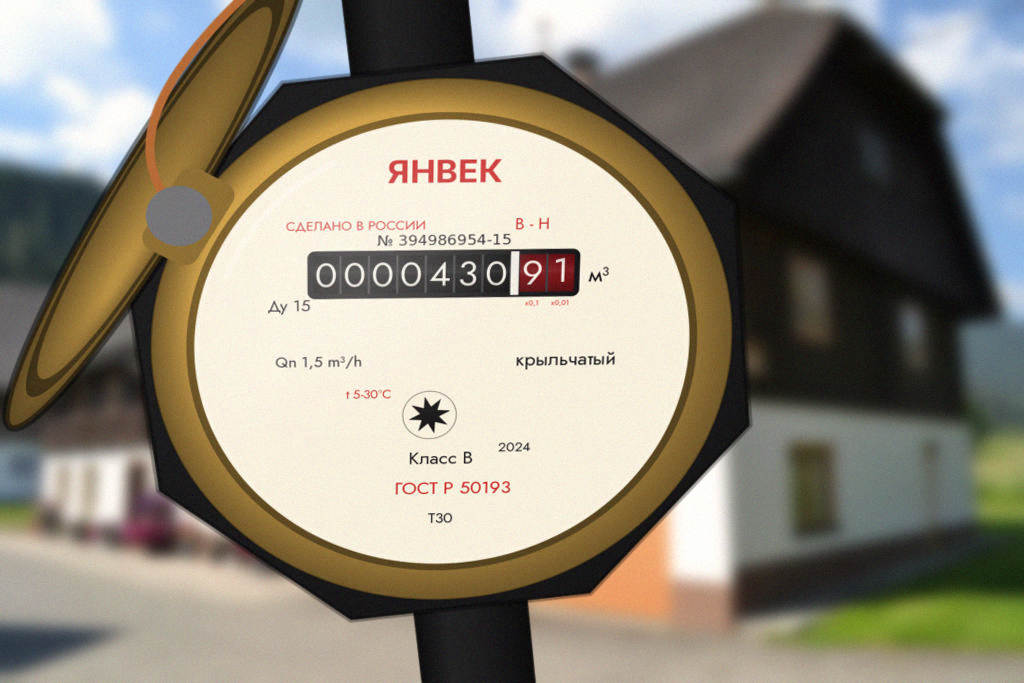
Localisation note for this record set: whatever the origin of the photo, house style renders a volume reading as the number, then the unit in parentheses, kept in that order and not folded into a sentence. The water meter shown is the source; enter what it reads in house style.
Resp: 430.91 (m³)
